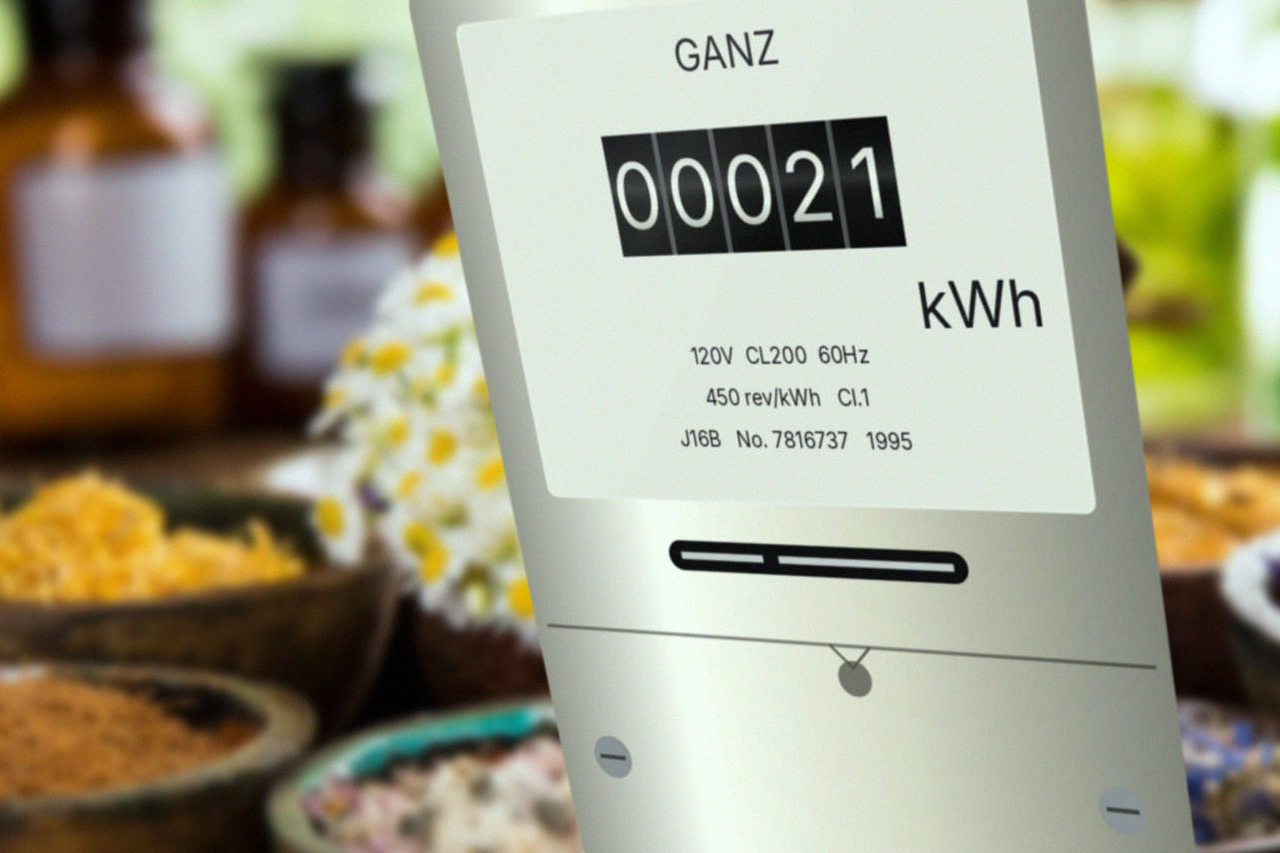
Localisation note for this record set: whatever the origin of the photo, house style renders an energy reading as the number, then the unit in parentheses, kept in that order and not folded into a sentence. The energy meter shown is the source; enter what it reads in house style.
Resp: 21 (kWh)
